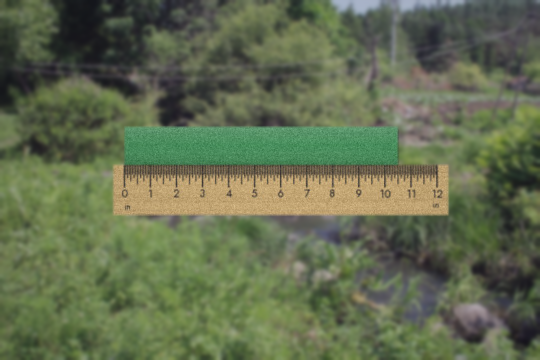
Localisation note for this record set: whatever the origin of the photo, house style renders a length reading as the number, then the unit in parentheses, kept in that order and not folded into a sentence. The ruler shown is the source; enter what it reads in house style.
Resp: 10.5 (in)
